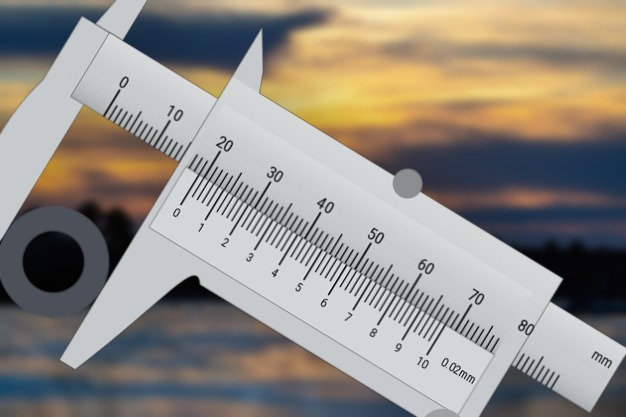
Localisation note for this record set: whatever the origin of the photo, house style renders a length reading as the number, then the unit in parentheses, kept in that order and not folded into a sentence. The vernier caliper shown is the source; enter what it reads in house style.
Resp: 19.0 (mm)
